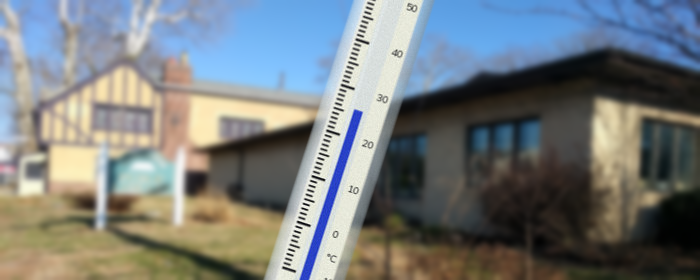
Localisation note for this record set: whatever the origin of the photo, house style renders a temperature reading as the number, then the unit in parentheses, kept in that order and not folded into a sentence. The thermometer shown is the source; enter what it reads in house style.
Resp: 26 (°C)
